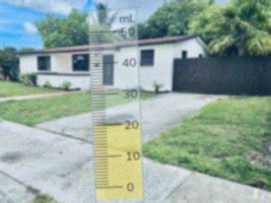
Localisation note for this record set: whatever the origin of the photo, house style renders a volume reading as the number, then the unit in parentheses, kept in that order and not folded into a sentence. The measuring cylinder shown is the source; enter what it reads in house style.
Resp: 20 (mL)
